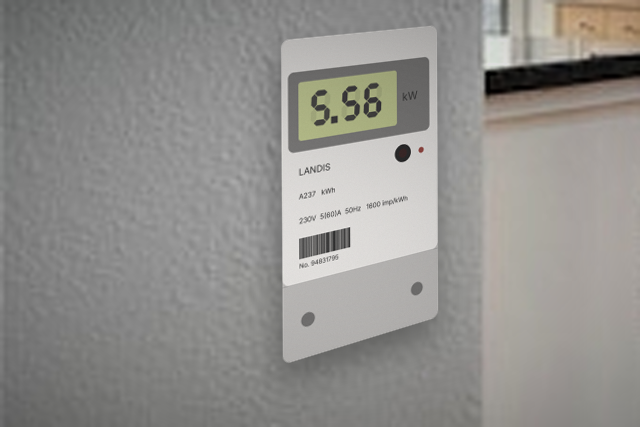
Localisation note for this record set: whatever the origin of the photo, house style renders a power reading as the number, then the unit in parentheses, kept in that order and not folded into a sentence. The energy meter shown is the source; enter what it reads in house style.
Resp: 5.56 (kW)
